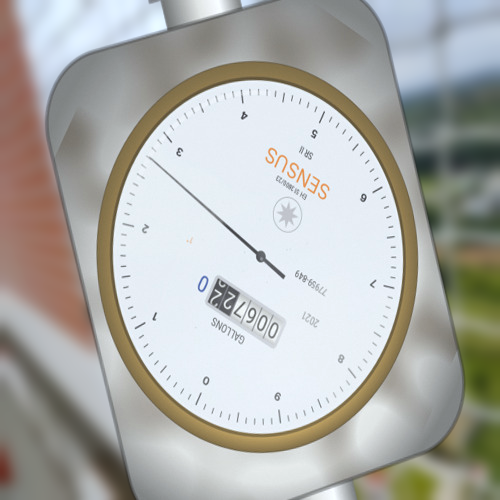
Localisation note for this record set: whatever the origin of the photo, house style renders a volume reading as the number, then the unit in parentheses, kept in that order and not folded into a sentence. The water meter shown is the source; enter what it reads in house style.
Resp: 67222.7 (gal)
